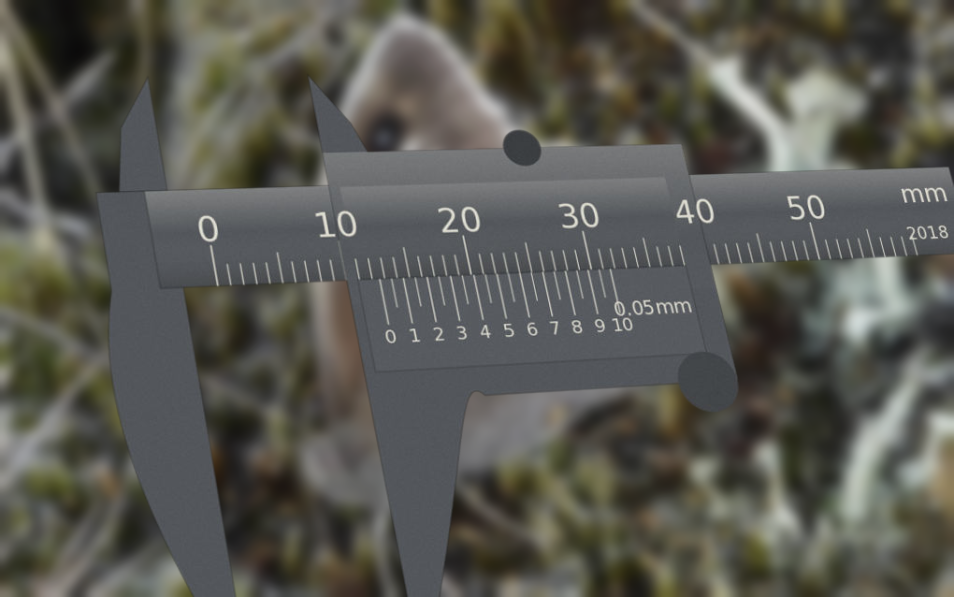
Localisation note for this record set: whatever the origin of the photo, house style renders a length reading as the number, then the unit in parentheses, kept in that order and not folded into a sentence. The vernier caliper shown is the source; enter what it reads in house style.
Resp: 12.6 (mm)
